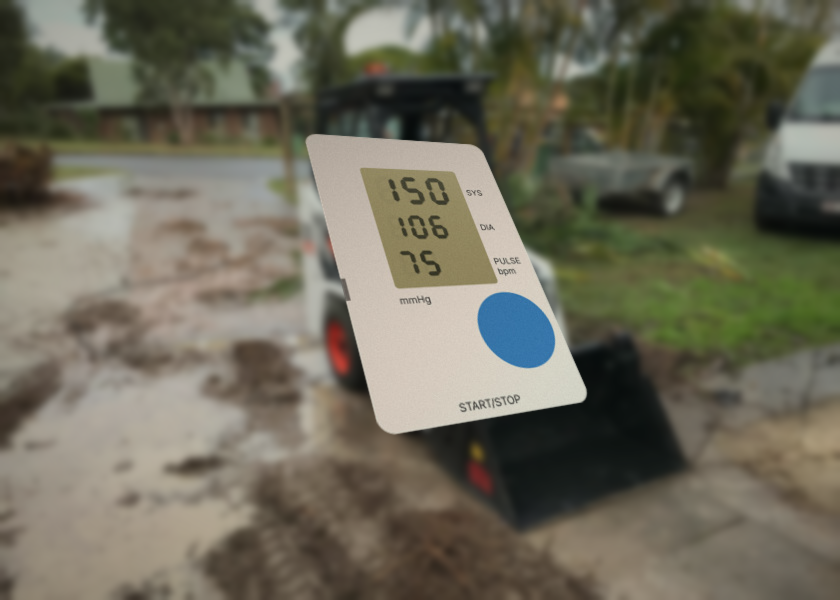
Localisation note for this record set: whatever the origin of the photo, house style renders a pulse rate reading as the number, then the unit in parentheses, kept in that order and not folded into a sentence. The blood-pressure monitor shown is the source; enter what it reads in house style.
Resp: 75 (bpm)
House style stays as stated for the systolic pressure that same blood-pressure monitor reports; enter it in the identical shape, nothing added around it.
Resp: 150 (mmHg)
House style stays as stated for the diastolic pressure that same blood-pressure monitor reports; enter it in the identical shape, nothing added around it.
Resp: 106 (mmHg)
